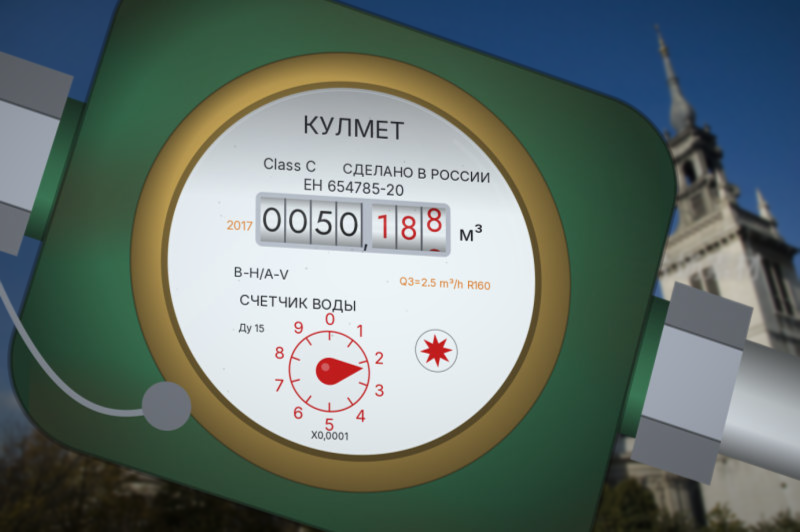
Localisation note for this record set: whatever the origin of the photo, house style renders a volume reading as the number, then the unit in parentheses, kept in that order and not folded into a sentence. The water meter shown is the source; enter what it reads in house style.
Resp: 50.1882 (m³)
